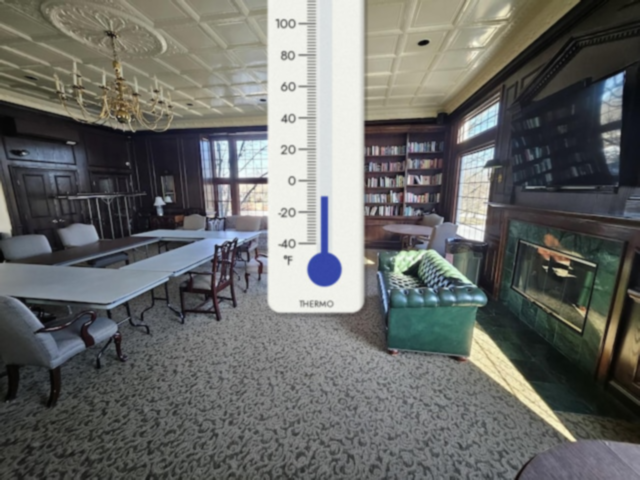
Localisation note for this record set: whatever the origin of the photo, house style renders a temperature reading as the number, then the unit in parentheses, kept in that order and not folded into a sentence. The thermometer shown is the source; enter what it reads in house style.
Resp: -10 (°F)
